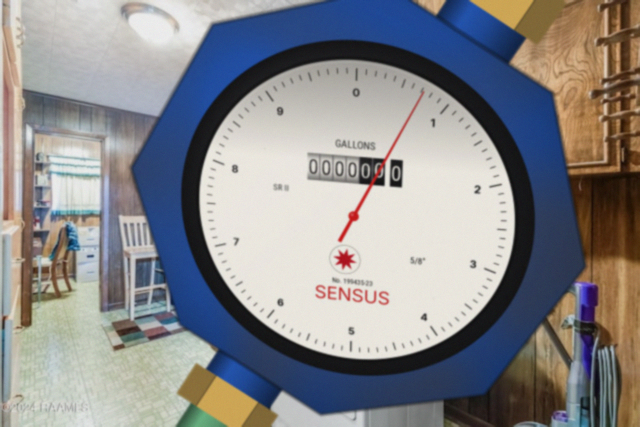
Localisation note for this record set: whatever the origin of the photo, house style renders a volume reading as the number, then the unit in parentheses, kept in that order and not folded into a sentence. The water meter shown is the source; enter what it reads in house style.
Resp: 0.7 (gal)
